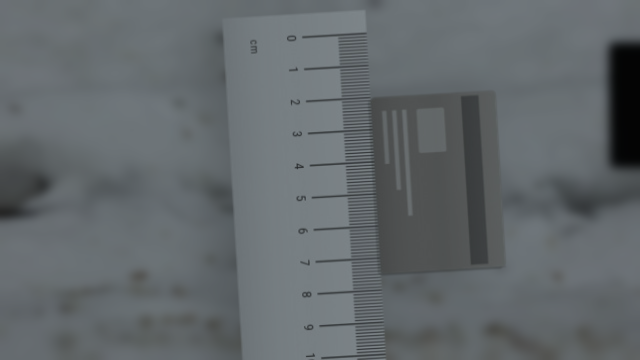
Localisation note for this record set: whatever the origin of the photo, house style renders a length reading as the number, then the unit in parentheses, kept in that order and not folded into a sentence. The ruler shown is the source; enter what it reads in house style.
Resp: 5.5 (cm)
